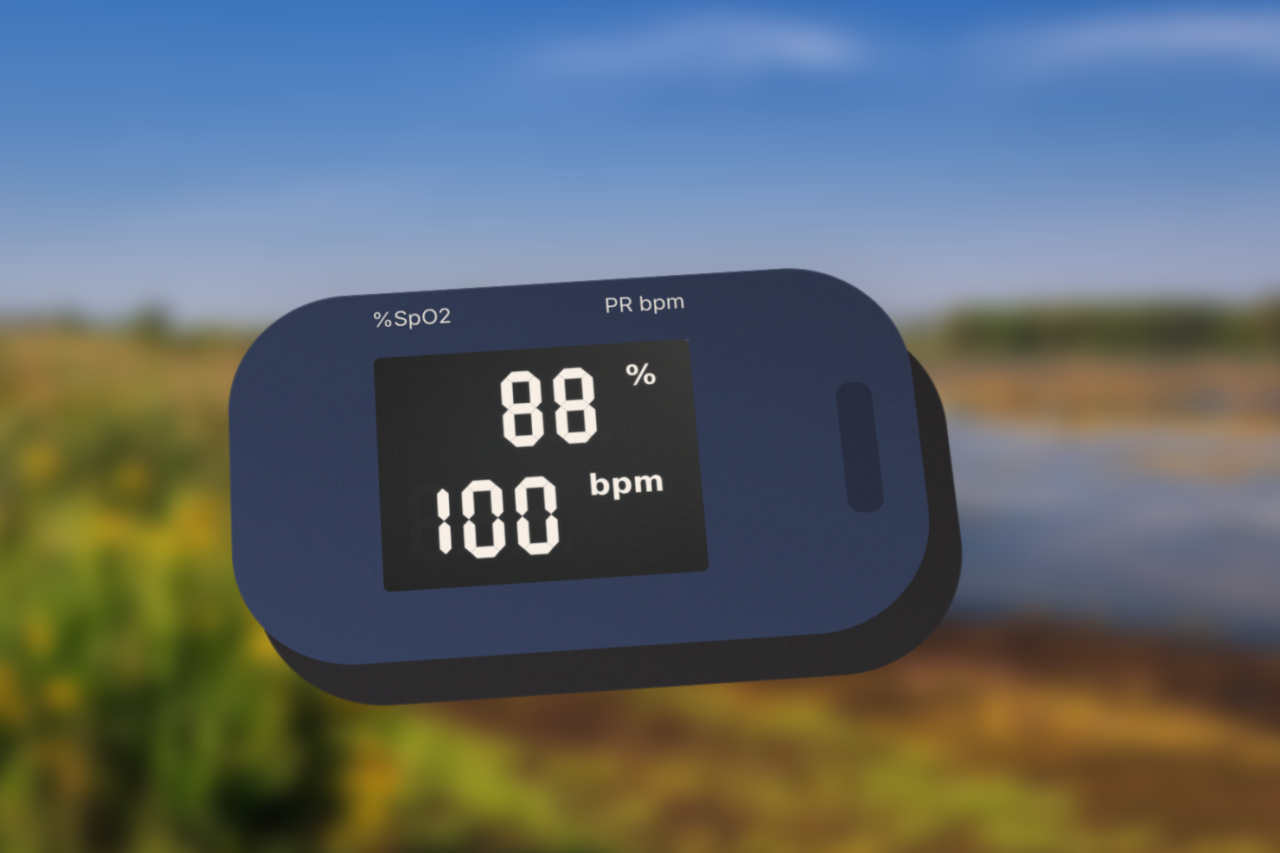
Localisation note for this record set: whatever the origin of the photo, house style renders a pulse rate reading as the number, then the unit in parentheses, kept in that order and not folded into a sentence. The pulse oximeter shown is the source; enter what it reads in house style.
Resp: 100 (bpm)
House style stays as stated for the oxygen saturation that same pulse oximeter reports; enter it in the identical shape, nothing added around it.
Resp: 88 (%)
